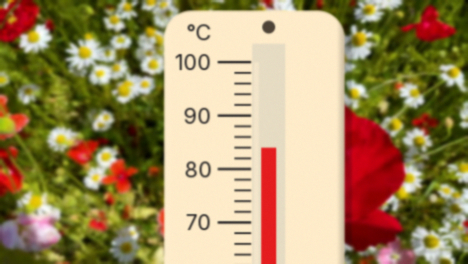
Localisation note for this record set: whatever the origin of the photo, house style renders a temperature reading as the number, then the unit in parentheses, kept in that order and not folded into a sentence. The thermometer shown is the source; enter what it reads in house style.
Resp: 84 (°C)
